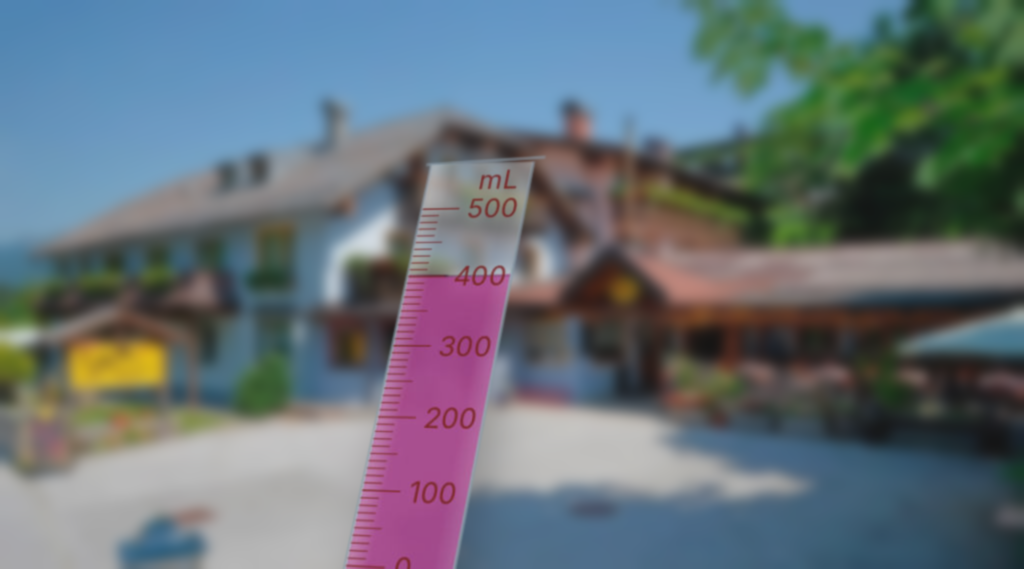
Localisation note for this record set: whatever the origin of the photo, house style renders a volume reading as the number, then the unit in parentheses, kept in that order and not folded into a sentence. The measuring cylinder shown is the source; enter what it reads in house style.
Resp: 400 (mL)
